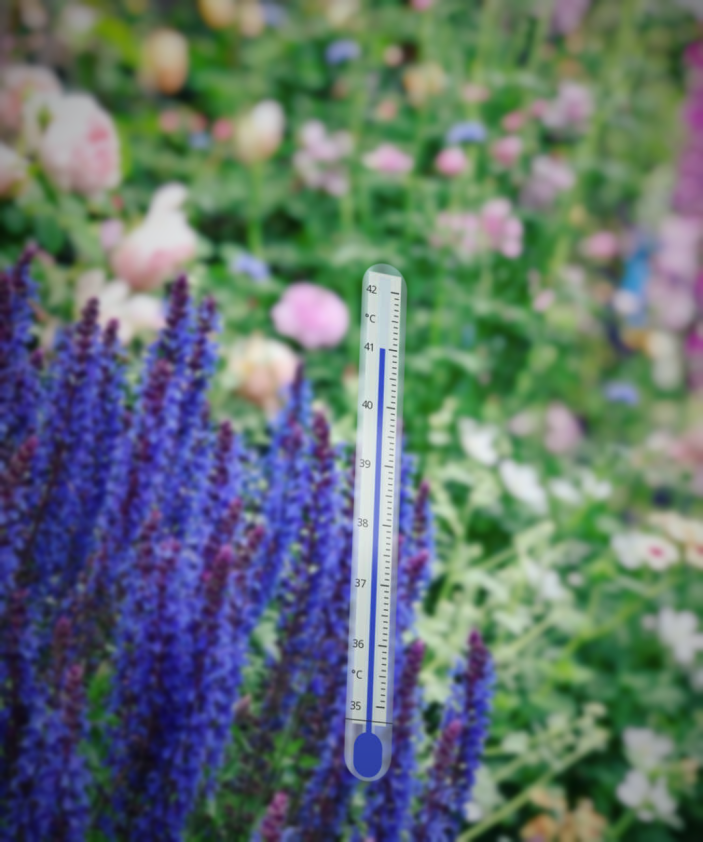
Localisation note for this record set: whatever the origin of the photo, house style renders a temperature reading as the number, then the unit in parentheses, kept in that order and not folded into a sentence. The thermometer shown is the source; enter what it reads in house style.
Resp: 41 (°C)
